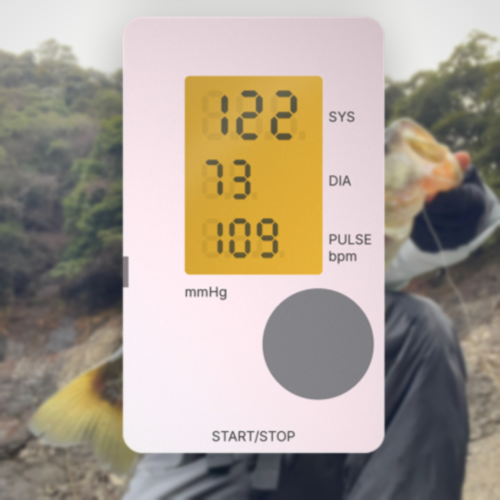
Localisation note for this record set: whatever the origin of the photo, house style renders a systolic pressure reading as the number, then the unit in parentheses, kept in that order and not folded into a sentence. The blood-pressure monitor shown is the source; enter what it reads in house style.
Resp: 122 (mmHg)
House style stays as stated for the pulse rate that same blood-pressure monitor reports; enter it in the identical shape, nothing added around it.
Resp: 109 (bpm)
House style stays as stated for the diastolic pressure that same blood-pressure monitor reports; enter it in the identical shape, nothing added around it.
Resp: 73 (mmHg)
